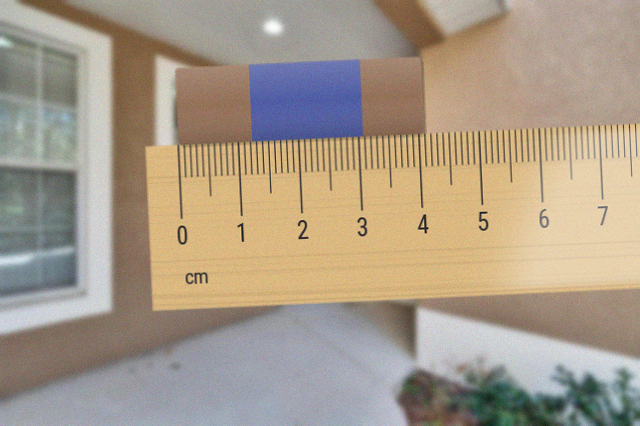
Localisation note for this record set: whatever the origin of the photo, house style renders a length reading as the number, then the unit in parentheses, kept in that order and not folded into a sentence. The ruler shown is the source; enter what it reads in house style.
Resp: 4.1 (cm)
